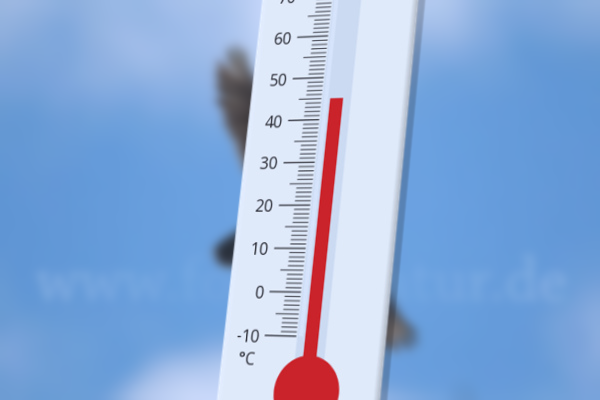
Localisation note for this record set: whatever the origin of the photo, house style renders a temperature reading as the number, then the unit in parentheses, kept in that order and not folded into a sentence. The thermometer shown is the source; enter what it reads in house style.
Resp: 45 (°C)
